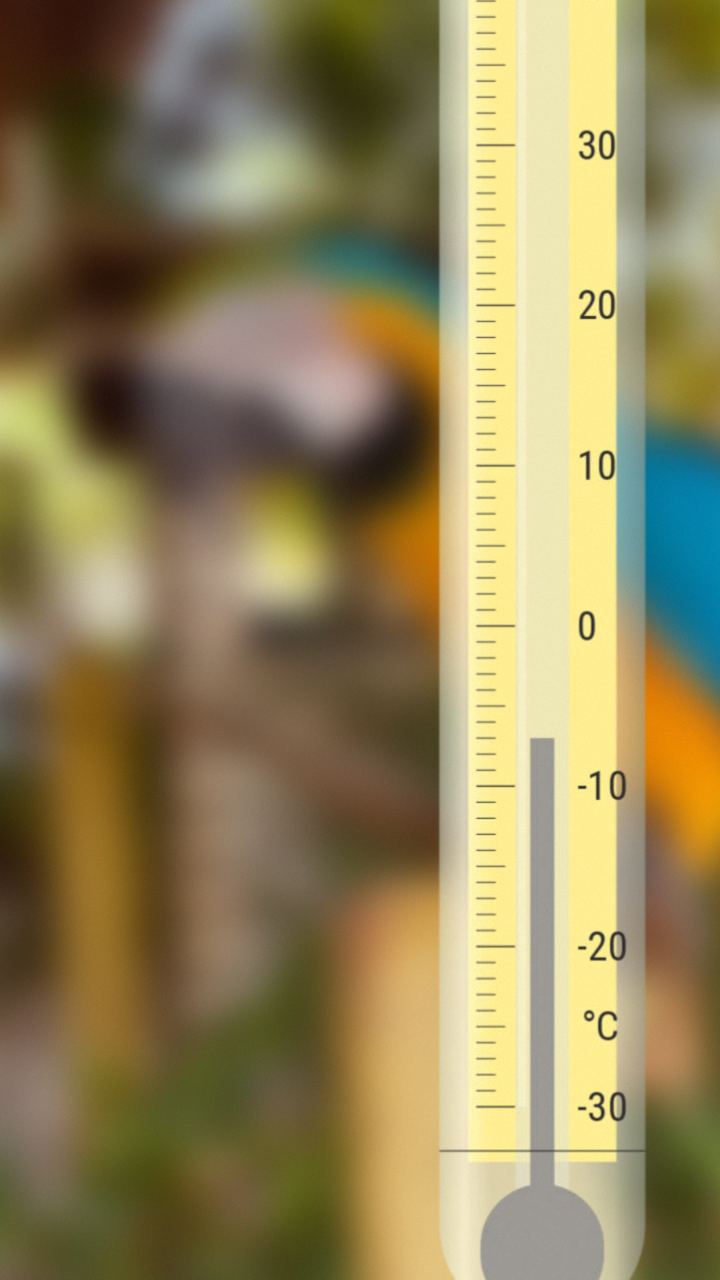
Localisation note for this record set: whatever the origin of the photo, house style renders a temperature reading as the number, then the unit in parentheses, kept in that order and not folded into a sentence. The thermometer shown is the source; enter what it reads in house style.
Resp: -7 (°C)
